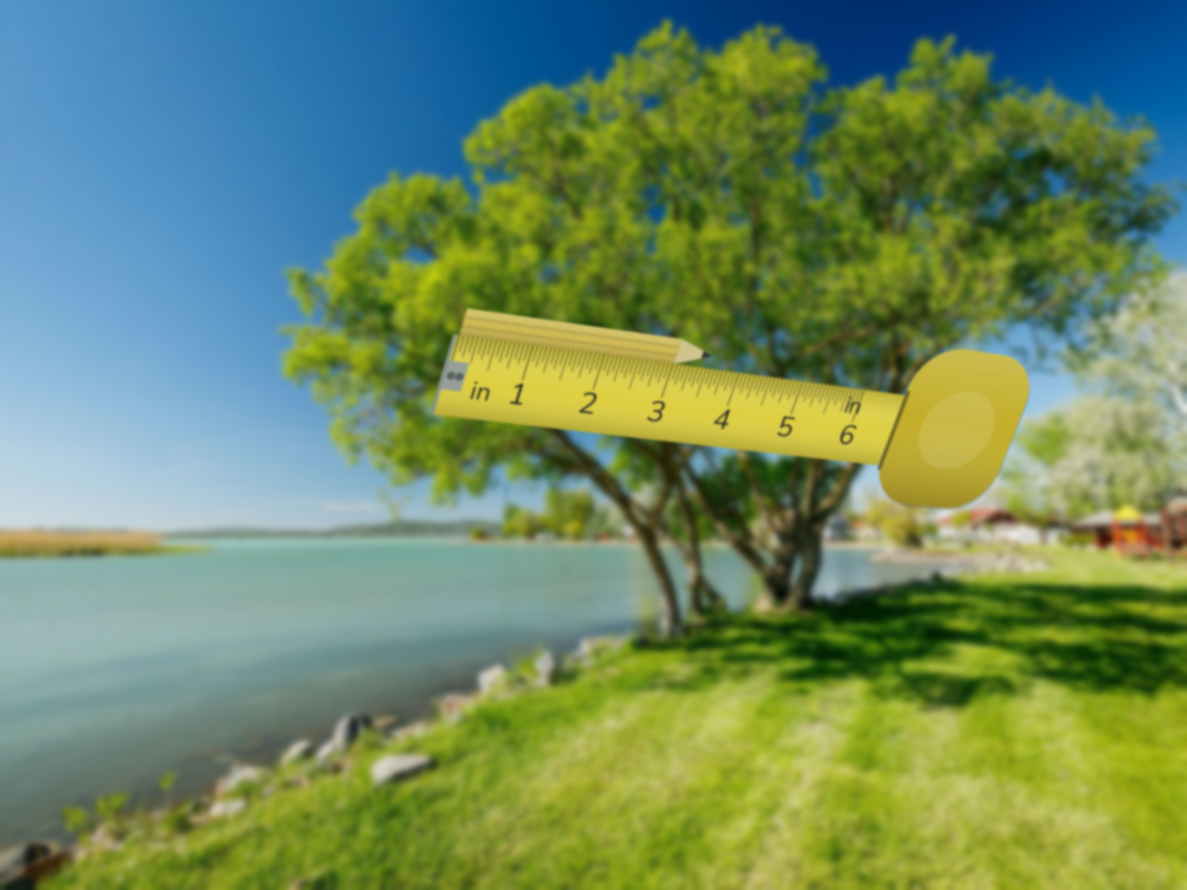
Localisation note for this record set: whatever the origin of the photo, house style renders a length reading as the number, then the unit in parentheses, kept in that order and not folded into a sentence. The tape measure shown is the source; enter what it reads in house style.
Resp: 3.5 (in)
